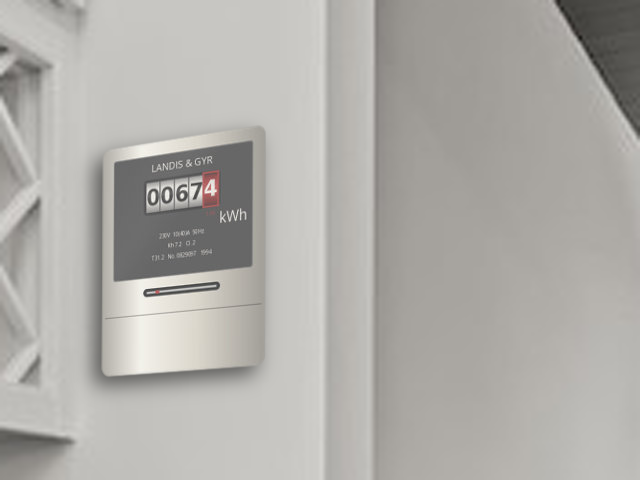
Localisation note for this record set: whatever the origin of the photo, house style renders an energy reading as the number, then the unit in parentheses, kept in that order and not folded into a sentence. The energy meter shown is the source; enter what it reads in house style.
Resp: 67.4 (kWh)
